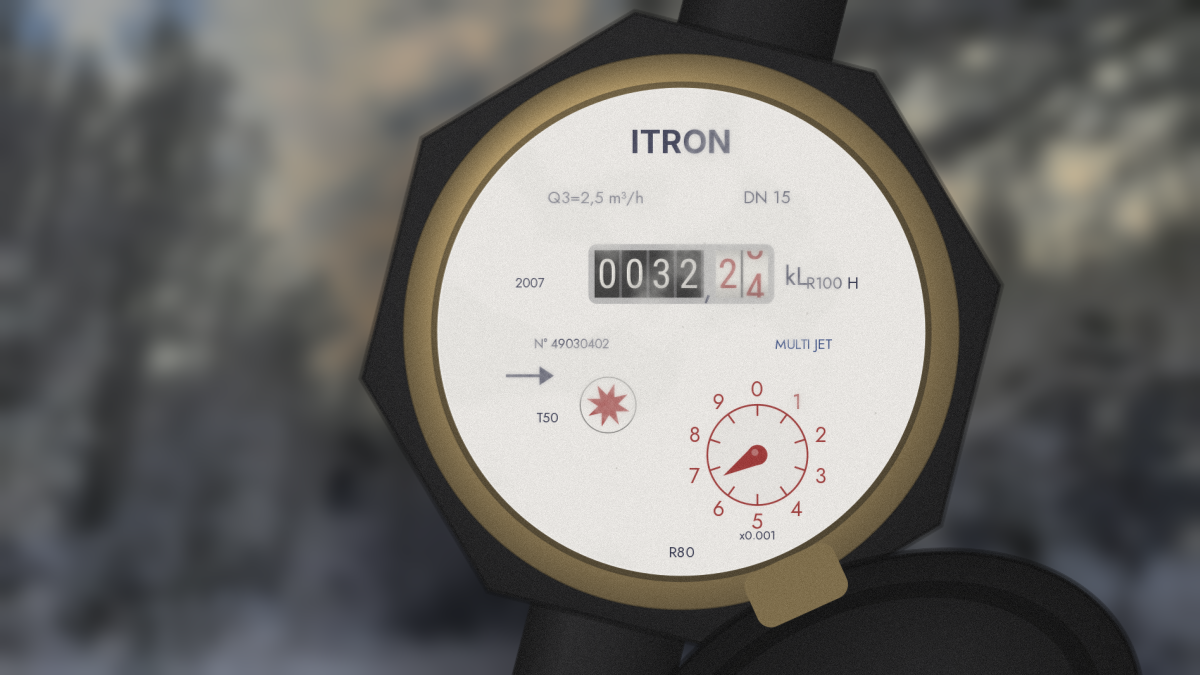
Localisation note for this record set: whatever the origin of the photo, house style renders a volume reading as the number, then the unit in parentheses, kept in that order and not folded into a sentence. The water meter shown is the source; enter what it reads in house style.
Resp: 32.236 (kL)
